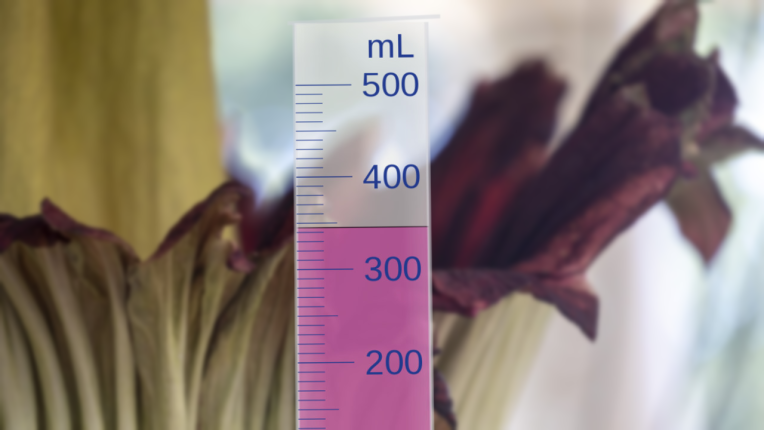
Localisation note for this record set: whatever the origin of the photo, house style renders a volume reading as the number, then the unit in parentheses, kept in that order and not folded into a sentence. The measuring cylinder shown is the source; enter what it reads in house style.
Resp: 345 (mL)
